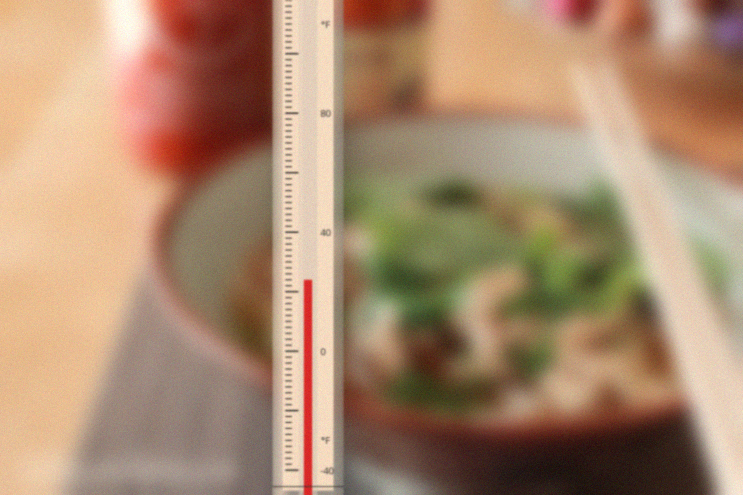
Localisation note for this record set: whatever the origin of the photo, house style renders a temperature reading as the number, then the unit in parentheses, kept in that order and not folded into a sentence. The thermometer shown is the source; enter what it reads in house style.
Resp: 24 (°F)
